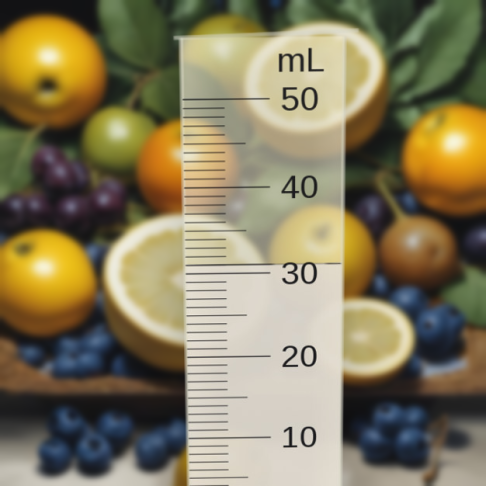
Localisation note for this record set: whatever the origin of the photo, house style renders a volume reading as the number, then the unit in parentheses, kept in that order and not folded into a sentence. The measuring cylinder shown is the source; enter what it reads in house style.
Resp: 31 (mL)
